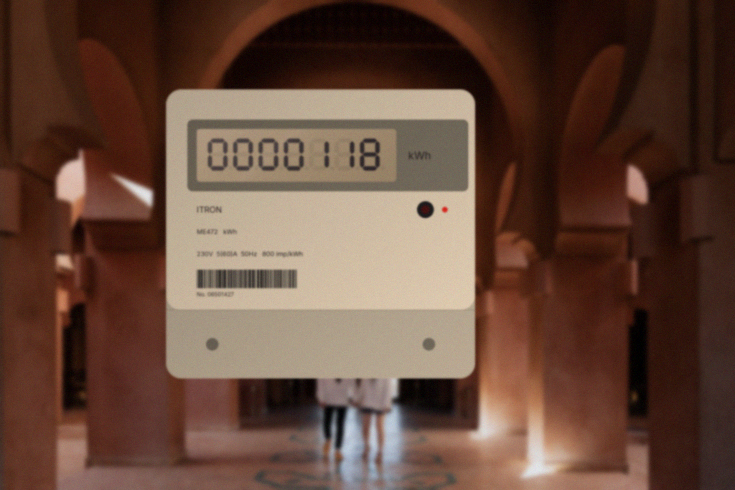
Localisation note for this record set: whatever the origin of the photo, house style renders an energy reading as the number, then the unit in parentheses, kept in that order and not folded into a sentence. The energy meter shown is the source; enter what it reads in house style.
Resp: 118 (kWh)
